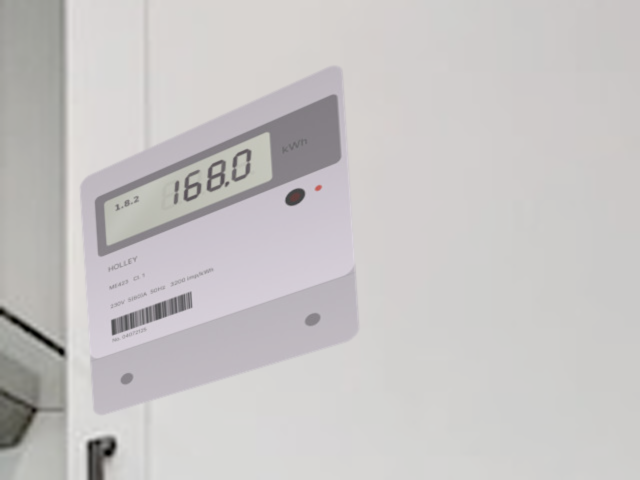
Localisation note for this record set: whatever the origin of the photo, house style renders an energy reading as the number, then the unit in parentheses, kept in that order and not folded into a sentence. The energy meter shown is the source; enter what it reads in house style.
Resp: 168.0 (kWh)
